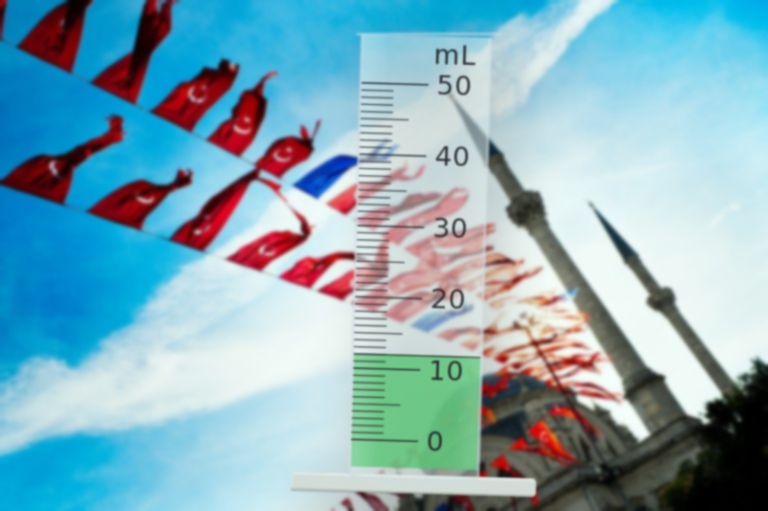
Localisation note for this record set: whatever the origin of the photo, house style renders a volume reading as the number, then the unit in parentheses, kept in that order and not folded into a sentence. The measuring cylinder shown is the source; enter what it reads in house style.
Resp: 12 (mL)
